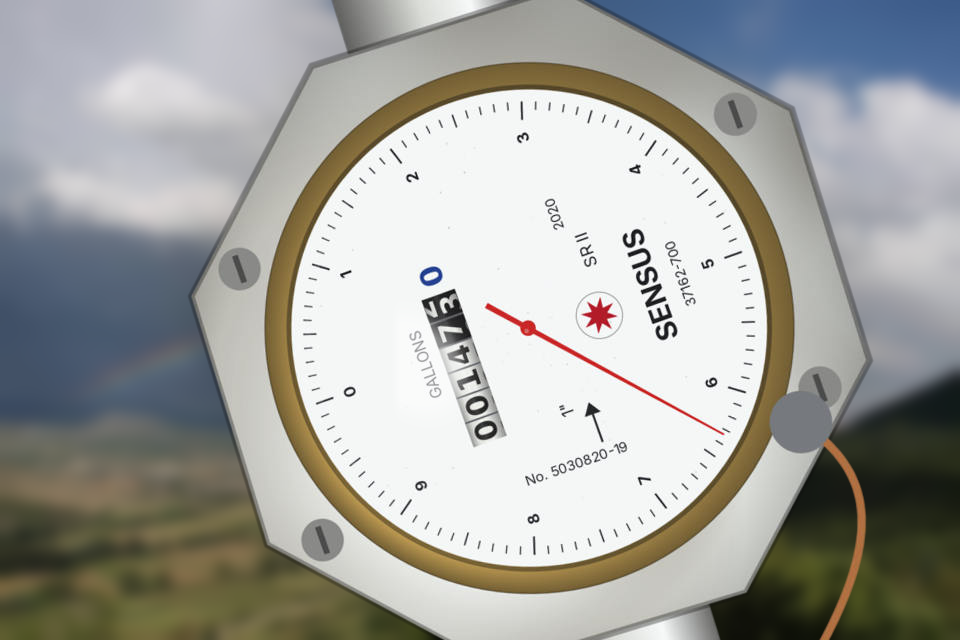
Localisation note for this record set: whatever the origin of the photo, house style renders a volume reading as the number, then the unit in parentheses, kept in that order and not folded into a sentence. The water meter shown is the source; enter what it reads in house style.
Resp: 14726.3 (gal)
